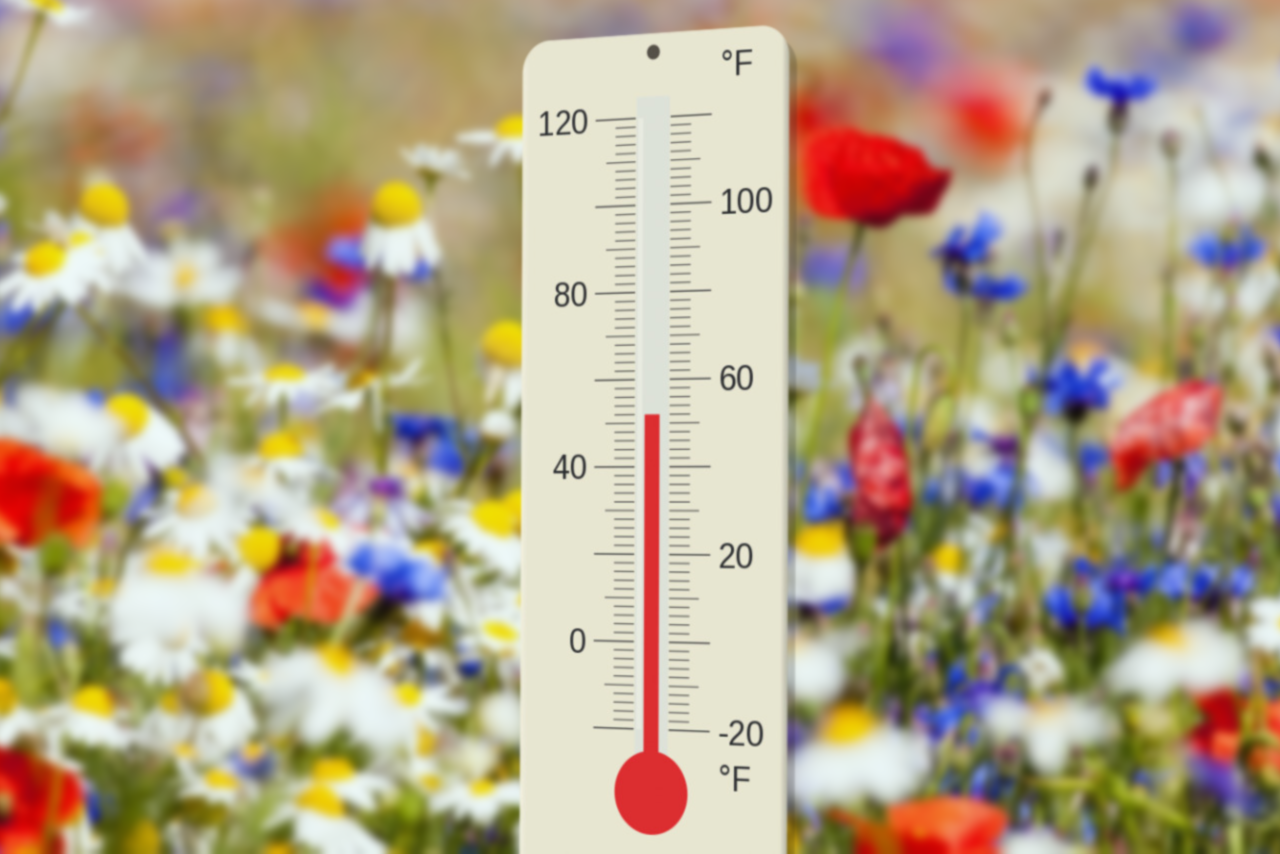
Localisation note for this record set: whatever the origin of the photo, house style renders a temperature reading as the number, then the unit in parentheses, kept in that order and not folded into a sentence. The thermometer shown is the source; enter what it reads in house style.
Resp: 52 (°F)
